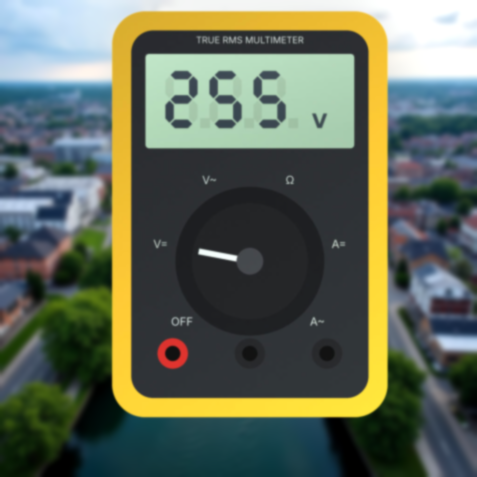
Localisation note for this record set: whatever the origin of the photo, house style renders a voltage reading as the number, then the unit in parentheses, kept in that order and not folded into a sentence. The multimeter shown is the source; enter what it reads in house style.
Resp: 255 (V)
